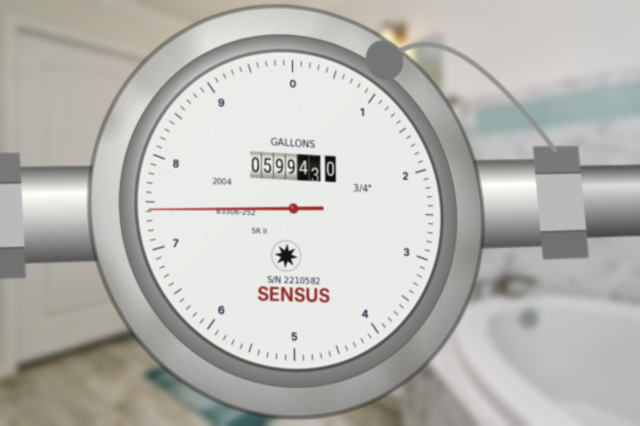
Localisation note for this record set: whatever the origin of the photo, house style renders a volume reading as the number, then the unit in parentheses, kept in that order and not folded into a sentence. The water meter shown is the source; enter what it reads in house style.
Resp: 599427.4 (gal)
